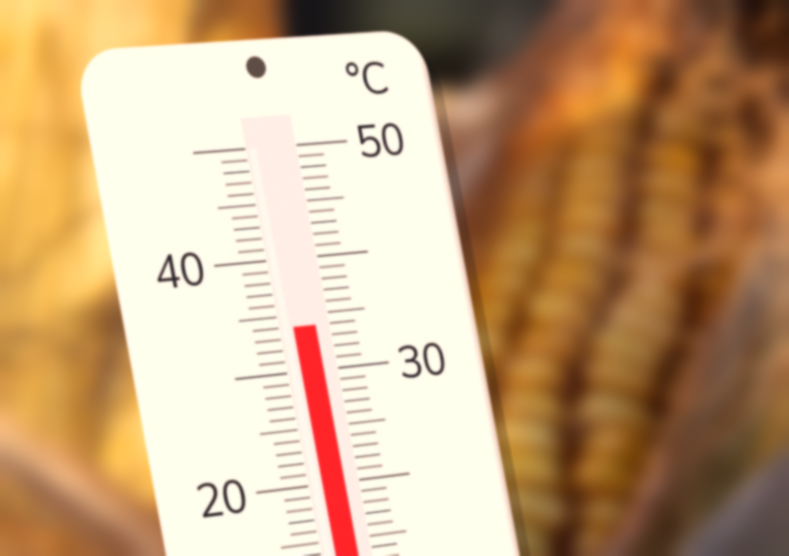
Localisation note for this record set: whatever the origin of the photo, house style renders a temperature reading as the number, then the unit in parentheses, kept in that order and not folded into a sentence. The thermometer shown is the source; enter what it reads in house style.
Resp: 34 (°C)
